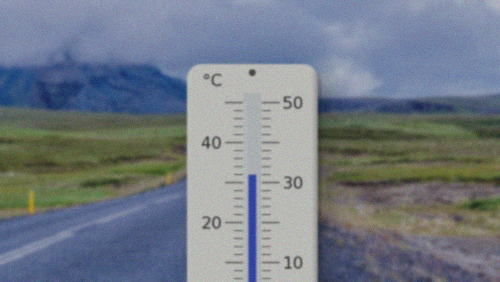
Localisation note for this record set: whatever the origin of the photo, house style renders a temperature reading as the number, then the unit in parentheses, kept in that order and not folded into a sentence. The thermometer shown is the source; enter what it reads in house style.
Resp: 32 (°C)
